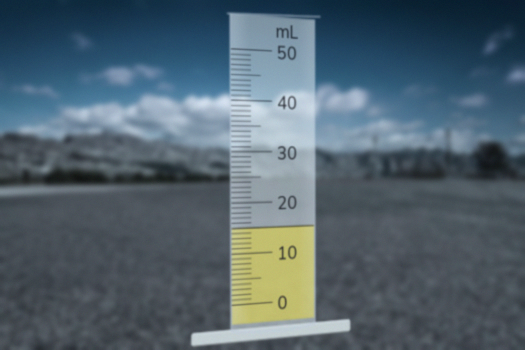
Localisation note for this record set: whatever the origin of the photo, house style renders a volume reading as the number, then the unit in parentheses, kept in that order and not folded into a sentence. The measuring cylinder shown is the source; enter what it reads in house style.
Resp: 15 (mL)
